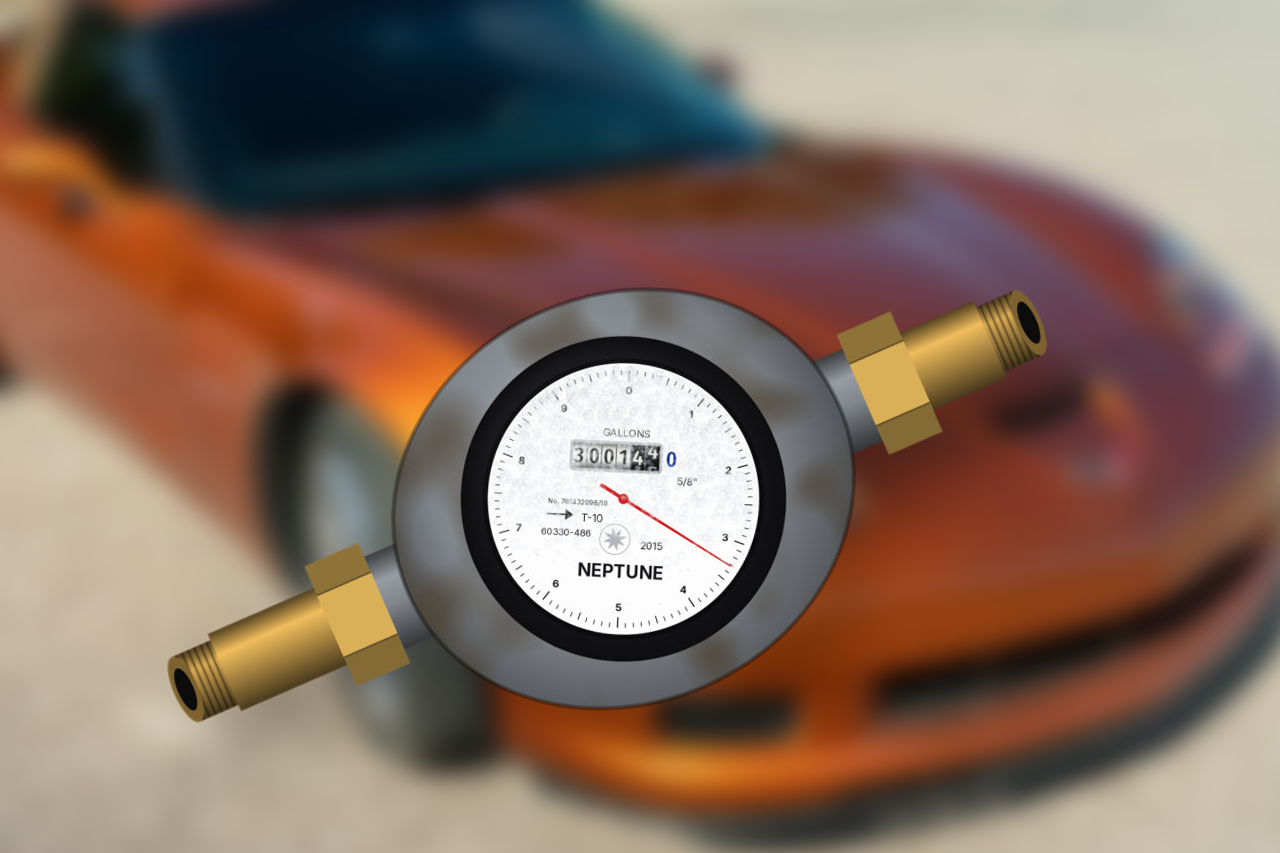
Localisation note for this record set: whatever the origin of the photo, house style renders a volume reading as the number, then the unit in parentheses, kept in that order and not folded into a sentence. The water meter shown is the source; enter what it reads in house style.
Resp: 3001443.3 (gal)
